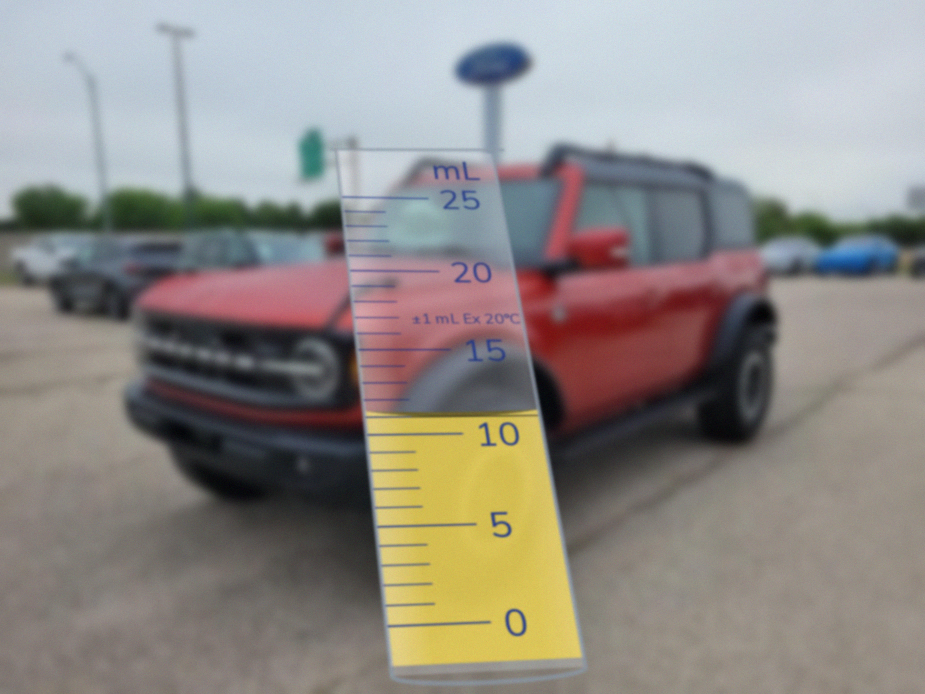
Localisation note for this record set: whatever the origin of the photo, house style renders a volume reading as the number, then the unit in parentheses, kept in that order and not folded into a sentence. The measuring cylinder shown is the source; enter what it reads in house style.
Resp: 11 (mL)
